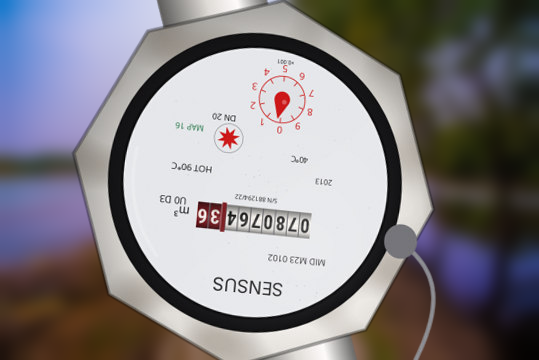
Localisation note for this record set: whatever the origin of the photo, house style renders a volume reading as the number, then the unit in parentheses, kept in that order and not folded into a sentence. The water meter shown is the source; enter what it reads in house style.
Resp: 780764.360 (m³)
